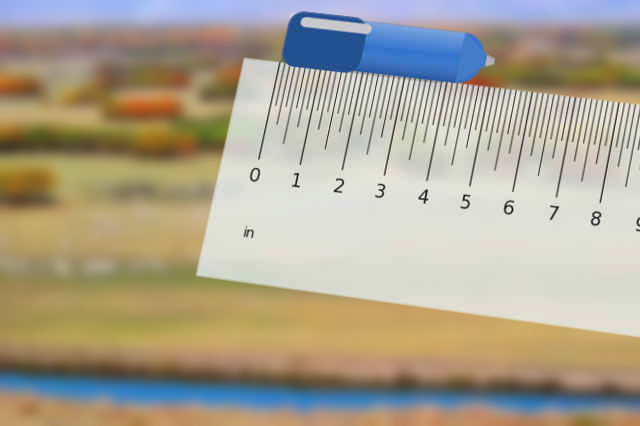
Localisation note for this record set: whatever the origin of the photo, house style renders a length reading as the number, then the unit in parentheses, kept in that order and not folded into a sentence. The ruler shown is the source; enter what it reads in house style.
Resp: 5 (in)
